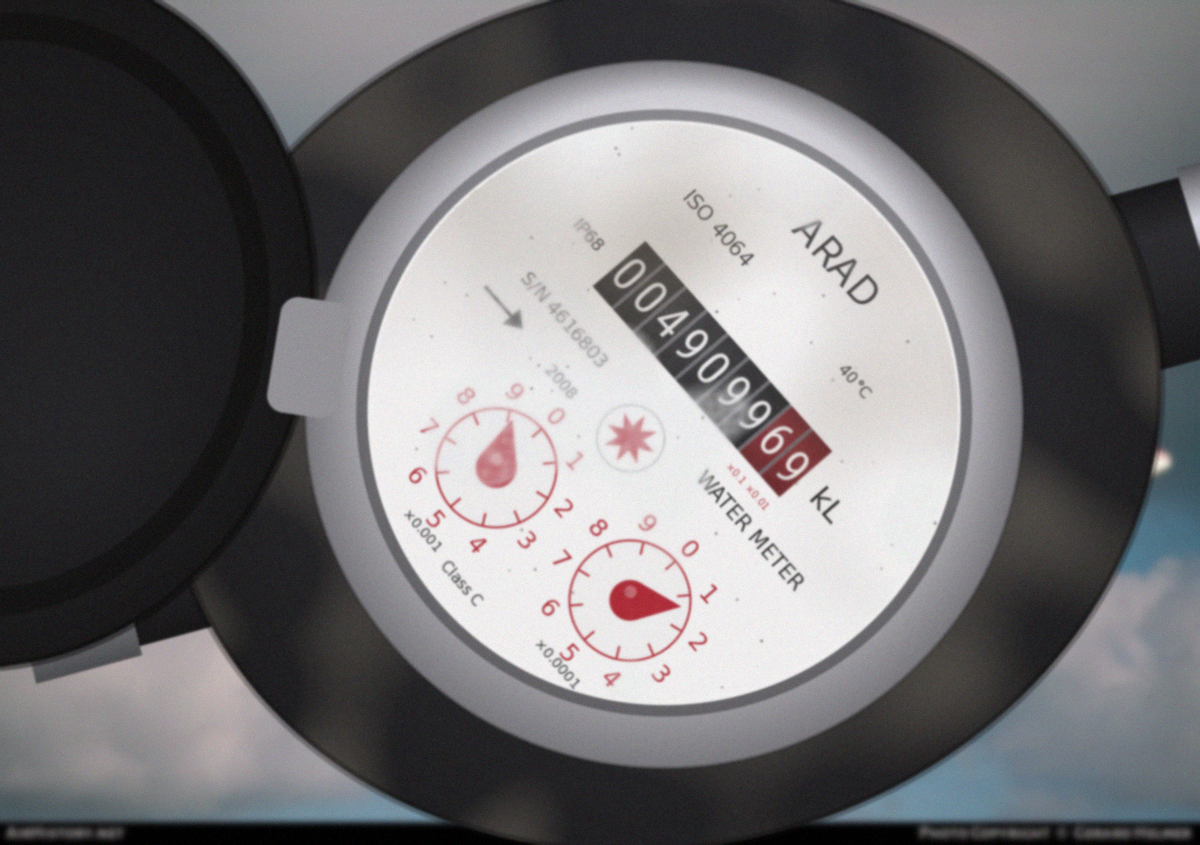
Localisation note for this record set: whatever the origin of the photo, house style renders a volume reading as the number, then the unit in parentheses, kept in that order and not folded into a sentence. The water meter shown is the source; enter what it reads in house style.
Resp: 49099.6891 (kL)
